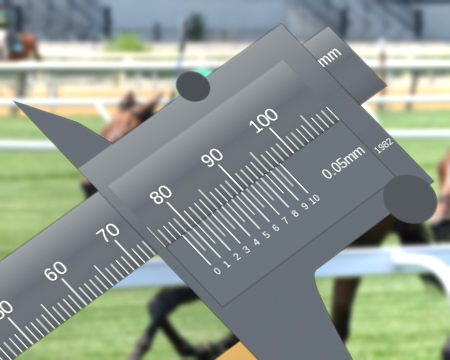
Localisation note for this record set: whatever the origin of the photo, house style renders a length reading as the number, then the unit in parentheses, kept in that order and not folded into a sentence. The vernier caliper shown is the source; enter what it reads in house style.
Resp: 78.2 (mm)
